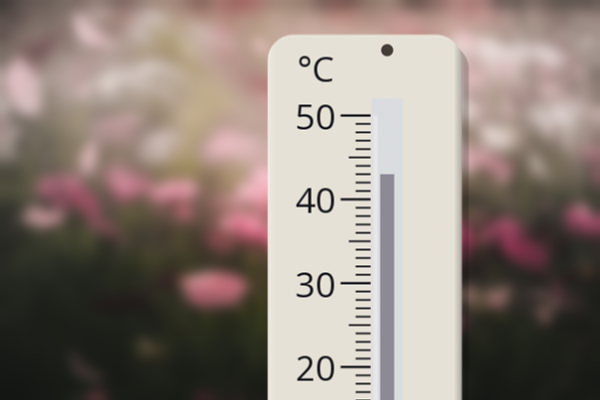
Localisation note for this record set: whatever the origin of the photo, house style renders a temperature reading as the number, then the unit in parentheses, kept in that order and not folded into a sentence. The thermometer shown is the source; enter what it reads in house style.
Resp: 43 (°C)
